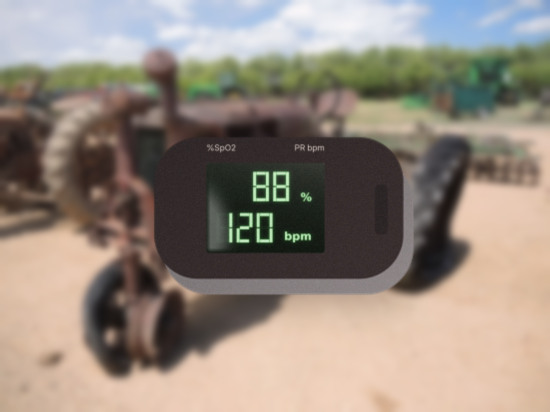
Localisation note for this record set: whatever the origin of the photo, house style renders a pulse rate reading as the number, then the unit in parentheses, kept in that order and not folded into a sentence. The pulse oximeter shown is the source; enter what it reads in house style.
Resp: 120 (bpm)
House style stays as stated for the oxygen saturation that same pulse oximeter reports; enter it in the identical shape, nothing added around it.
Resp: 88 (%)
